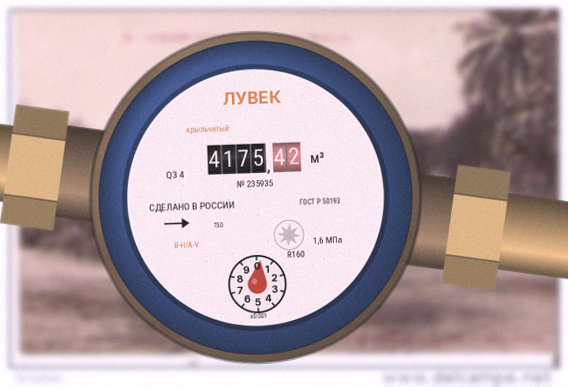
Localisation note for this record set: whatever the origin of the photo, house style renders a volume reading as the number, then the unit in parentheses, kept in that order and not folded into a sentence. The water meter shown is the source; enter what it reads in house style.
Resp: 4175.420 (m³)
